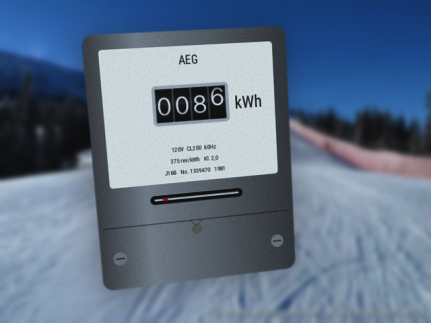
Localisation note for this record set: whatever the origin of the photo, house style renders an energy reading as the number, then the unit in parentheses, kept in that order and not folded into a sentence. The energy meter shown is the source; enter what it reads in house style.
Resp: 86 (kWh)
